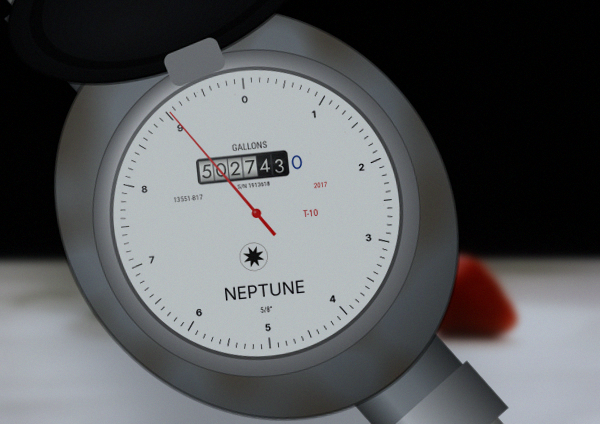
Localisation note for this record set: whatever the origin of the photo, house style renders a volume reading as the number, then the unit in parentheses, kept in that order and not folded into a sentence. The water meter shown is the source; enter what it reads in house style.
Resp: 5027429.0 (gal)
